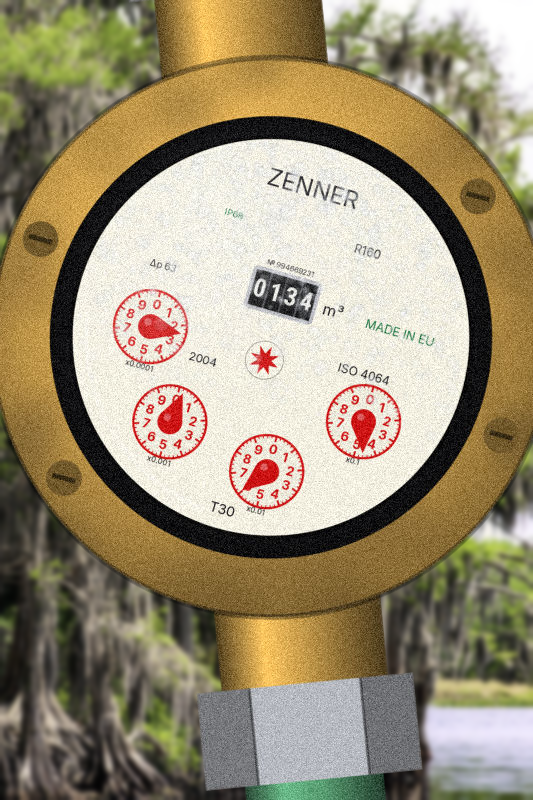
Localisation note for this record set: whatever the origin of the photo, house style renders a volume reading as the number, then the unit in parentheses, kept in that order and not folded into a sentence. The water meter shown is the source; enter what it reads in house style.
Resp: 134.4602 (m³)
